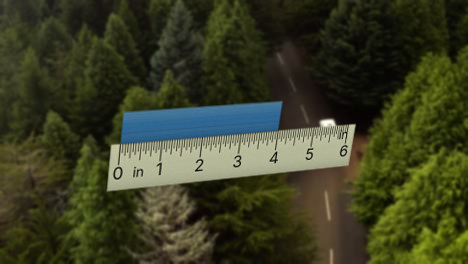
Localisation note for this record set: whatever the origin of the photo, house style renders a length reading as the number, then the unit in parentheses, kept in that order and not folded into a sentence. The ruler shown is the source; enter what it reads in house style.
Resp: 4 (in)
